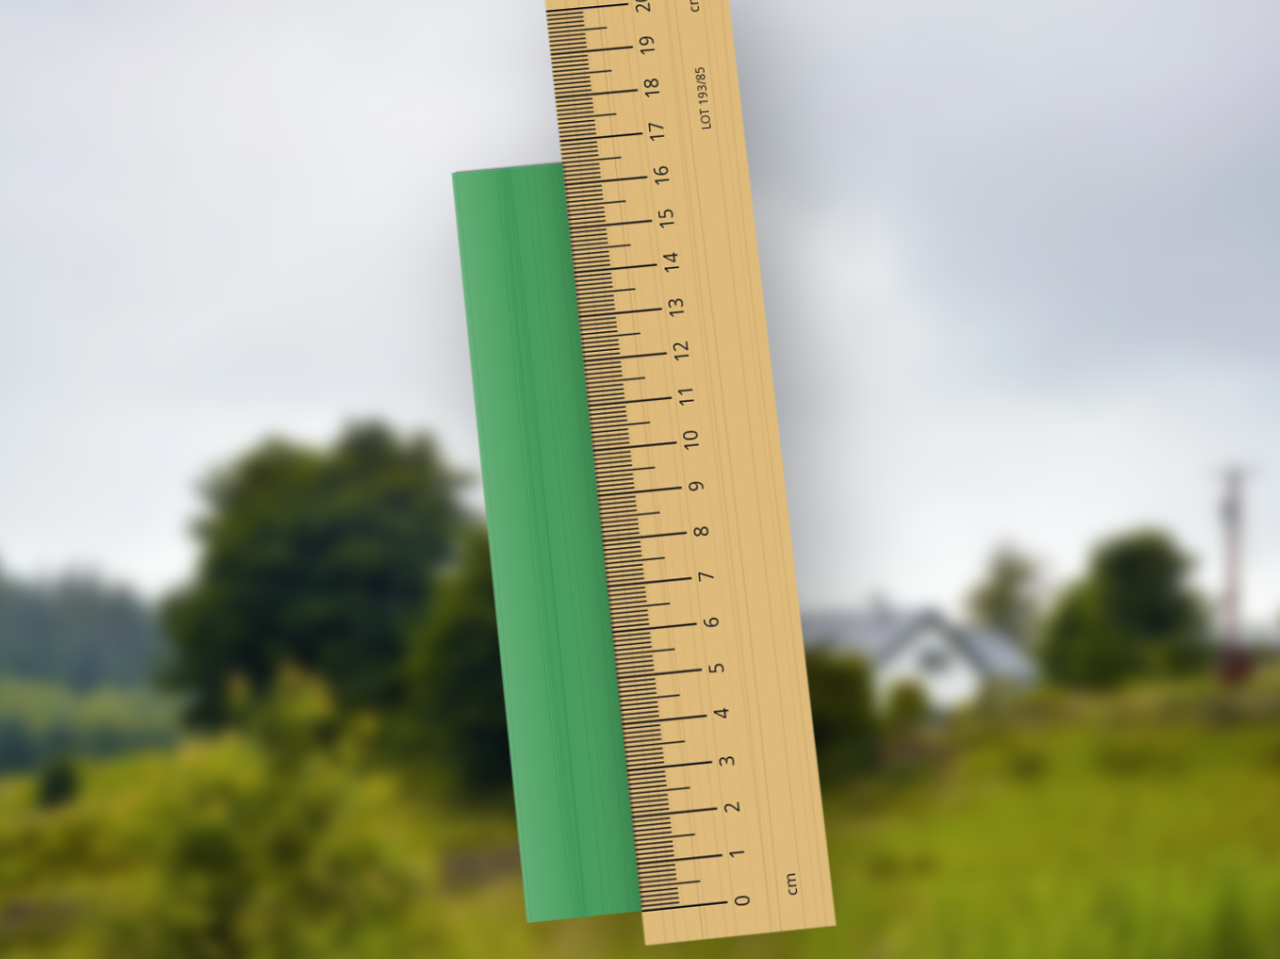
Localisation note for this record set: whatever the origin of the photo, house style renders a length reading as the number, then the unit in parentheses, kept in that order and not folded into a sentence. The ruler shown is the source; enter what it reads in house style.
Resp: 16.5 (cm)
